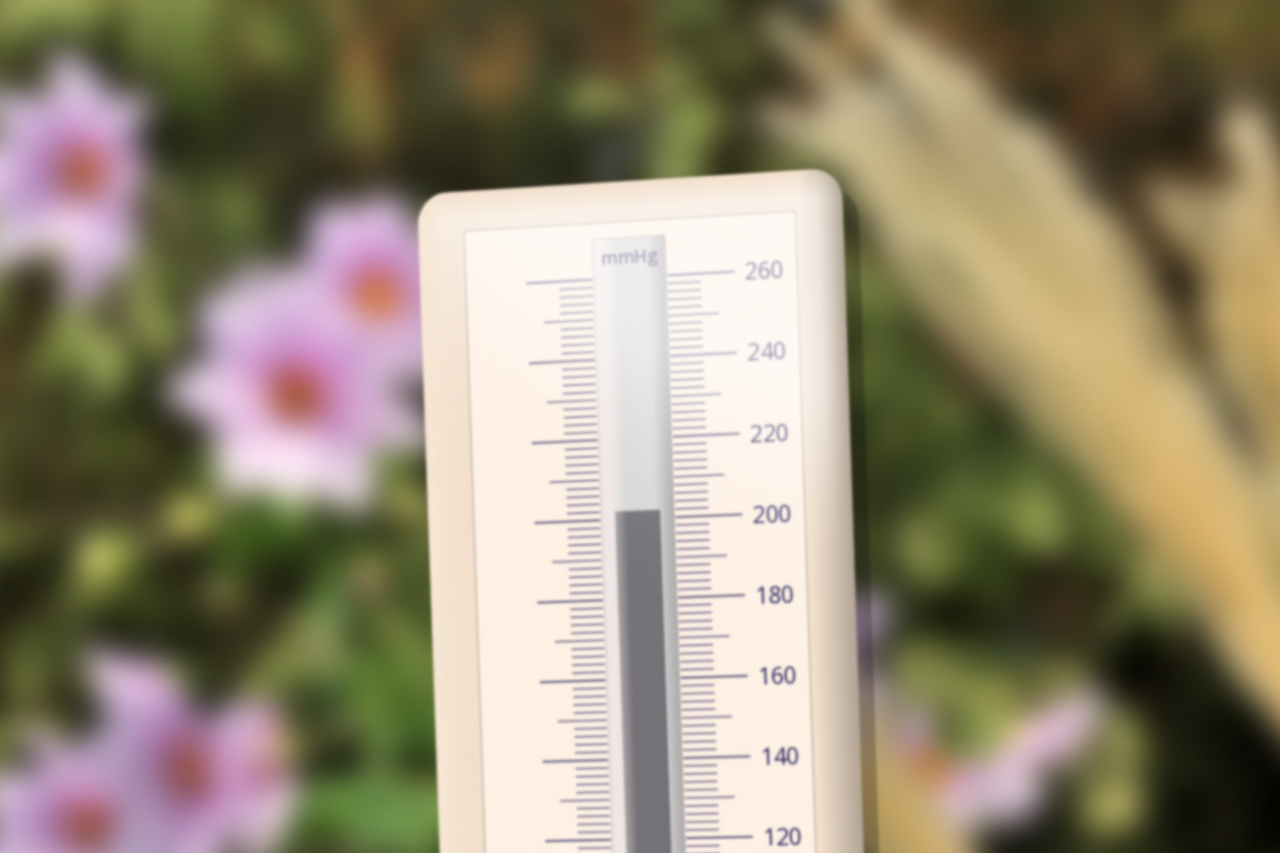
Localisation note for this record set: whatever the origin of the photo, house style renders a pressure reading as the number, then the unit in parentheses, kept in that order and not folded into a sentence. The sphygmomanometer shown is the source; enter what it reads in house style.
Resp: 202 (mmHg)
